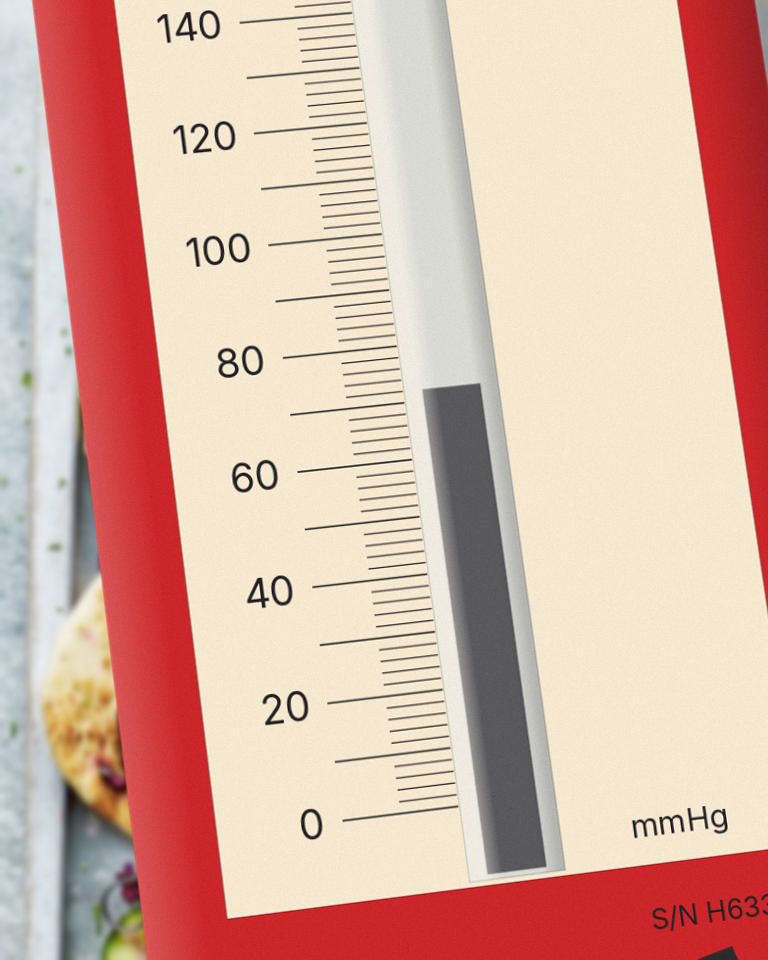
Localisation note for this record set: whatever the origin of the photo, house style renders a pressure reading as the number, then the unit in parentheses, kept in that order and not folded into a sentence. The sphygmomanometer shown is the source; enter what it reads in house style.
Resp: 72 (mmHg)
